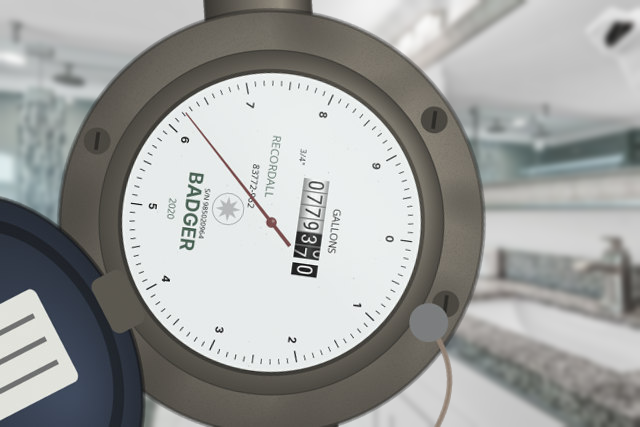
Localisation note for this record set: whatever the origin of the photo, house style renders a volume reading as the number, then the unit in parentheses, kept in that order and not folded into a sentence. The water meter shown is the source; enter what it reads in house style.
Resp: 779366.2 (gal)
